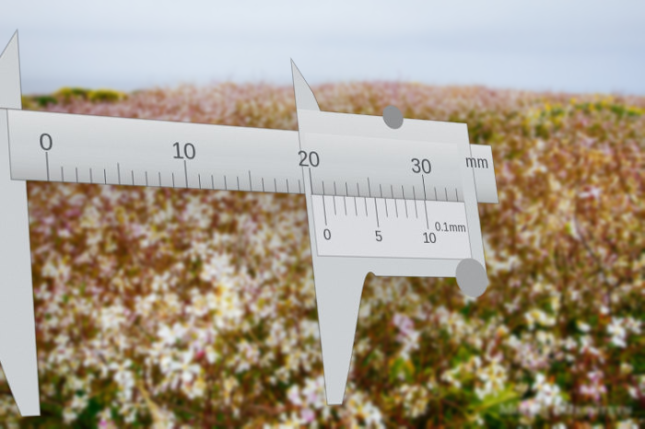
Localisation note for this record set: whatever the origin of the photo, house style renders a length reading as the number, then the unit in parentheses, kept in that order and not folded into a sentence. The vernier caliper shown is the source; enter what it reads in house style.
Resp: 20.9 (mm)
